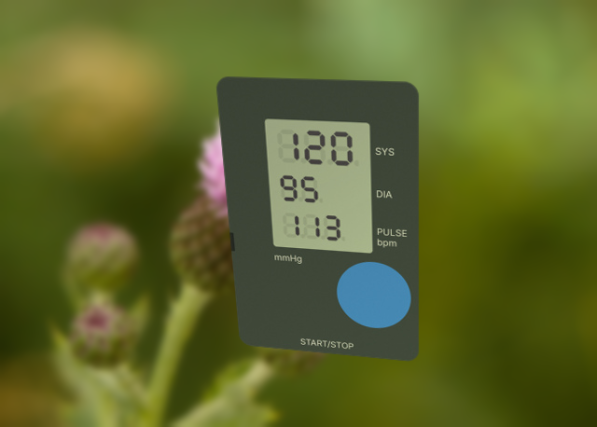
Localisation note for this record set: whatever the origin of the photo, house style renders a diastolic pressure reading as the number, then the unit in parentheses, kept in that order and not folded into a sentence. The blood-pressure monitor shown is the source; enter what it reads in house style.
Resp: 95 (mmHg)
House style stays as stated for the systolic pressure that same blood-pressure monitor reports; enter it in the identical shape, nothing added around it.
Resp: 120 (mmHg)
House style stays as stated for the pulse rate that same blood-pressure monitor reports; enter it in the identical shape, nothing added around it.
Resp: 113 (bpm)
